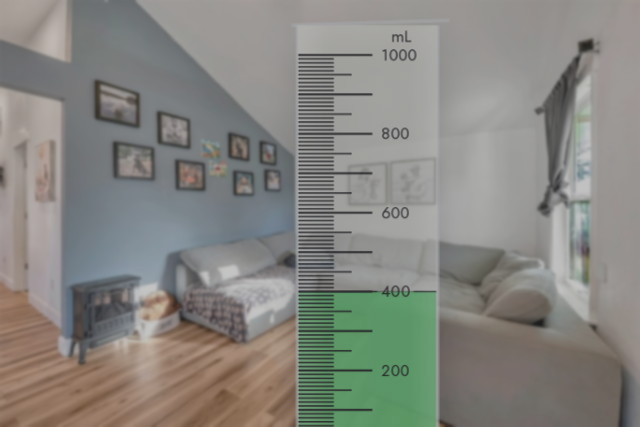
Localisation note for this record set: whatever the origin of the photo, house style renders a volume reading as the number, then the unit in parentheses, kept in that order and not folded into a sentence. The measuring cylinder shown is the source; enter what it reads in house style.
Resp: 400 (mL)
